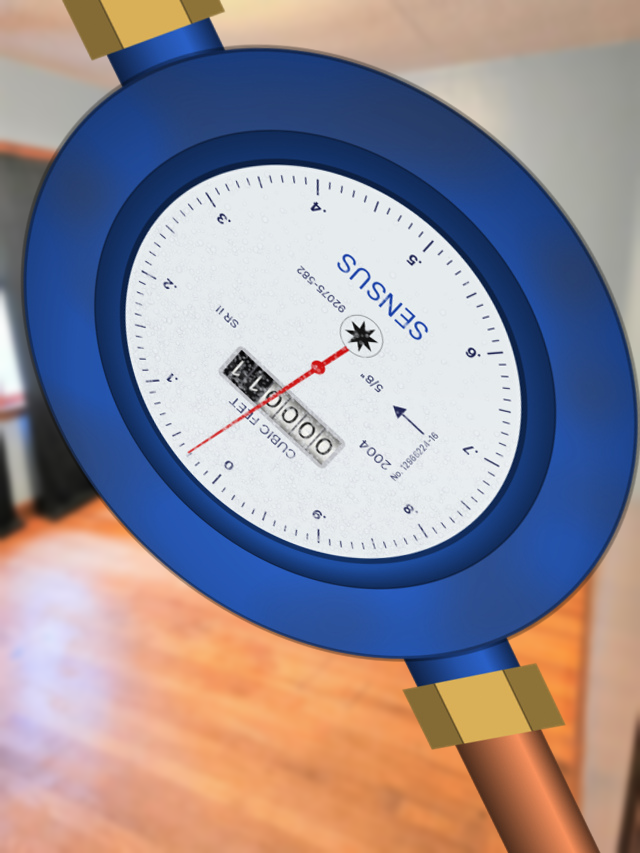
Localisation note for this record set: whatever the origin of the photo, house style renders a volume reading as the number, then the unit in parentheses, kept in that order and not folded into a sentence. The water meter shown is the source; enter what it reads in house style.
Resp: 11.03 (ft³)
